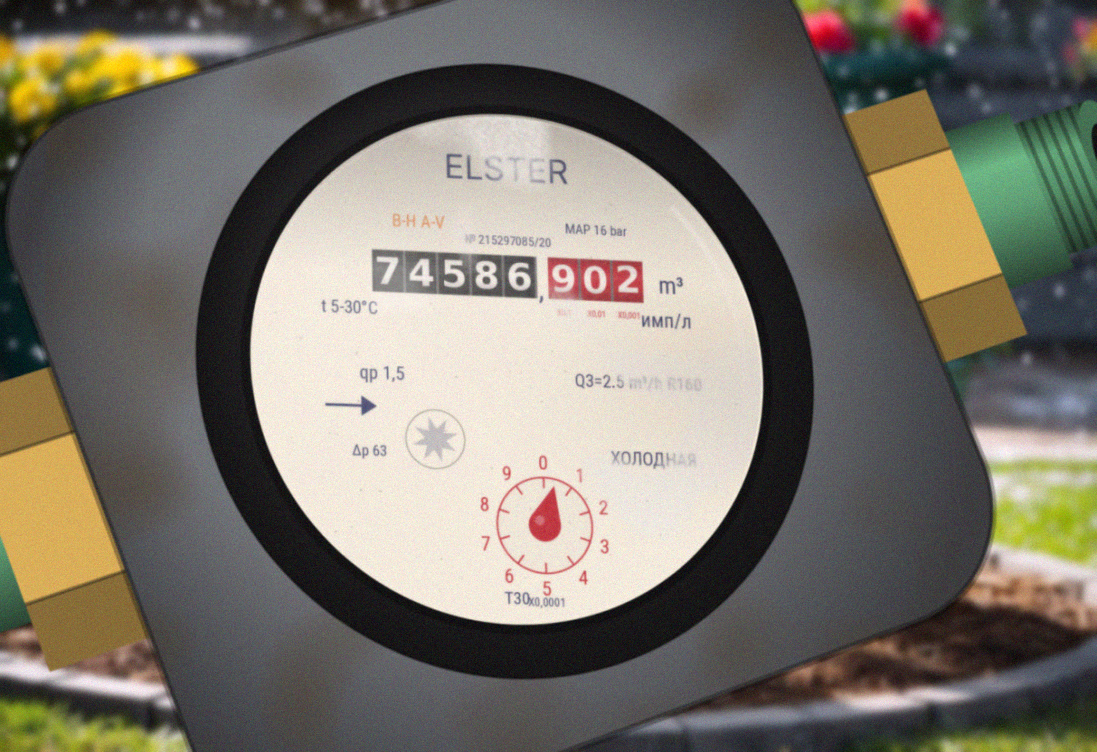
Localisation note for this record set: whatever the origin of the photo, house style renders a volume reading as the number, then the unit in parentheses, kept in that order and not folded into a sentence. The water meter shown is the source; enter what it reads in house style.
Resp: 74586.9020 (m³)
